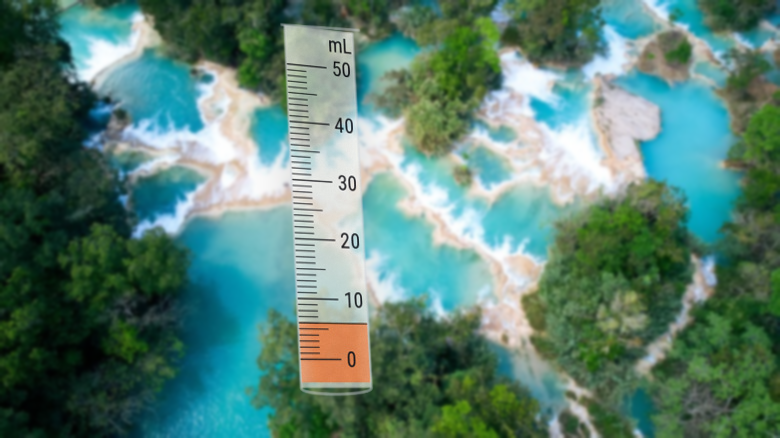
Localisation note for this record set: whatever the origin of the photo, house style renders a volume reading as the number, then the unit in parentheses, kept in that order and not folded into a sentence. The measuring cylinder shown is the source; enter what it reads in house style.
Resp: 6 (mL)
